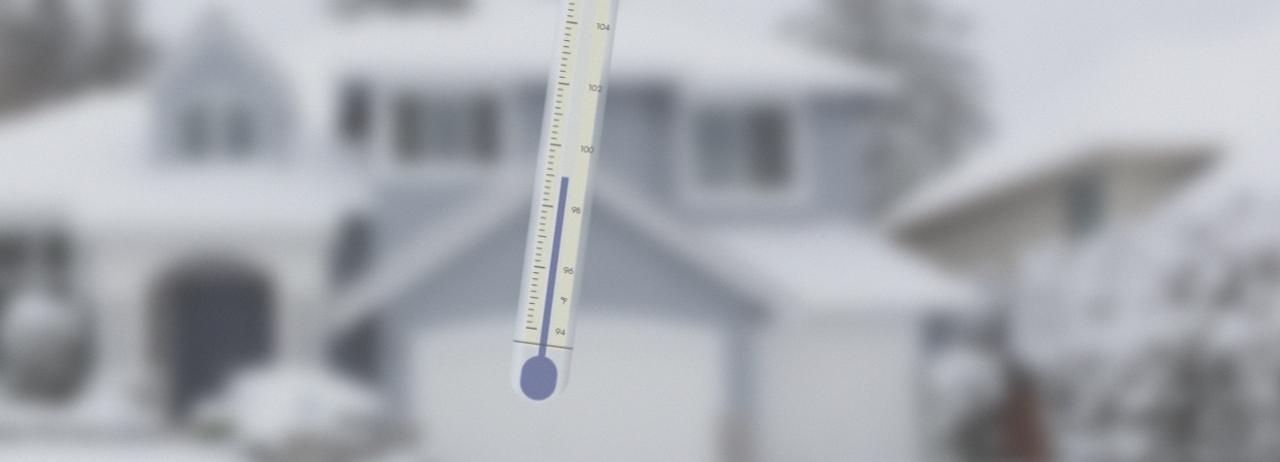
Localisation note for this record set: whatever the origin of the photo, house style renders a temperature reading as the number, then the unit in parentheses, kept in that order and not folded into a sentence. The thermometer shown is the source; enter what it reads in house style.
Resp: 99 (°F)
